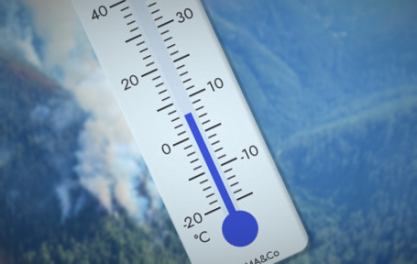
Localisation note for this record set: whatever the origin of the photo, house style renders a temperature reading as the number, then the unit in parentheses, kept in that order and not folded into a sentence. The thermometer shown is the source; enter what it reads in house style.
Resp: 6 (°C)
